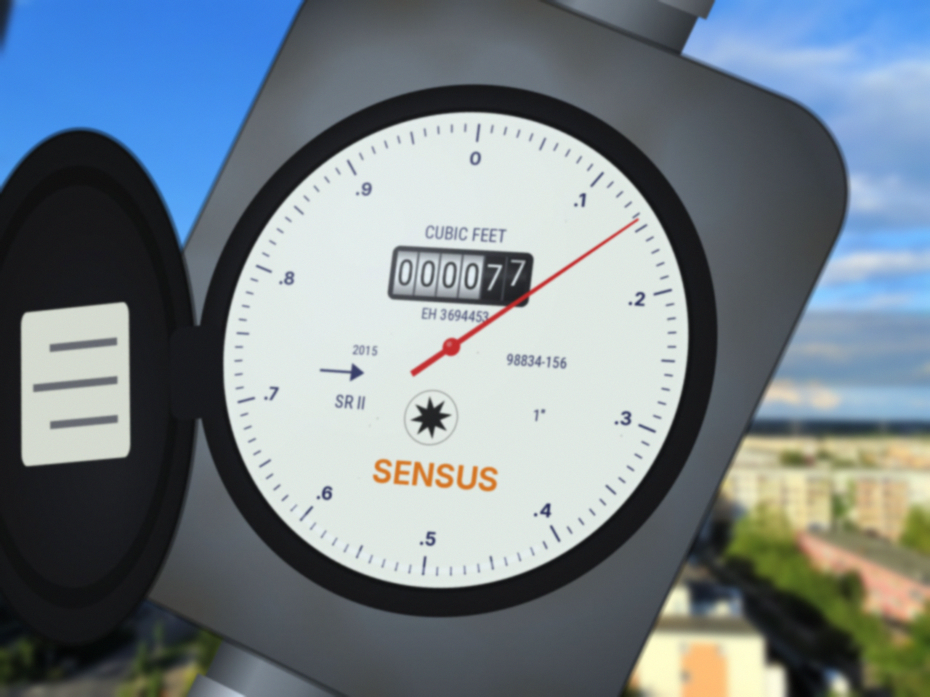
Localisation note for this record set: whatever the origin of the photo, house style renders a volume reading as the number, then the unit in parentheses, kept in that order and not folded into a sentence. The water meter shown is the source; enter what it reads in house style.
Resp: 77.14 (ft³)
